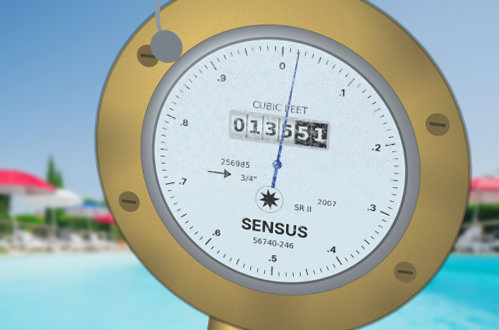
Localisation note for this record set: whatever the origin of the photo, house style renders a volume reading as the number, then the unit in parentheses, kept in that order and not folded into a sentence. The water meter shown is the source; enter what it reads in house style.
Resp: 13551.02 (ft³)
